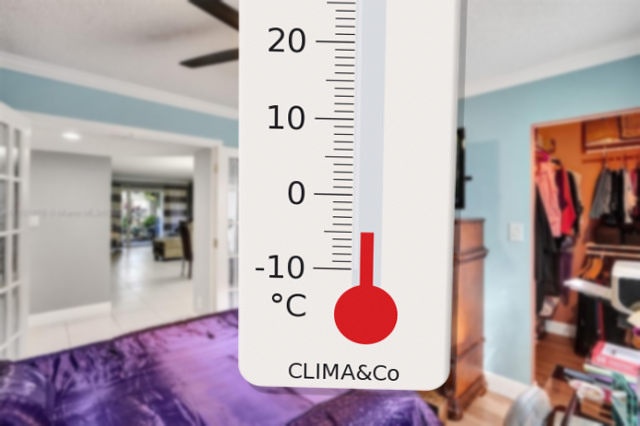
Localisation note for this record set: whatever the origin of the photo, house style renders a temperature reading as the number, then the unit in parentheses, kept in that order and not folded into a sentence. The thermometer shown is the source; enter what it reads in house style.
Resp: -5 (°C)
